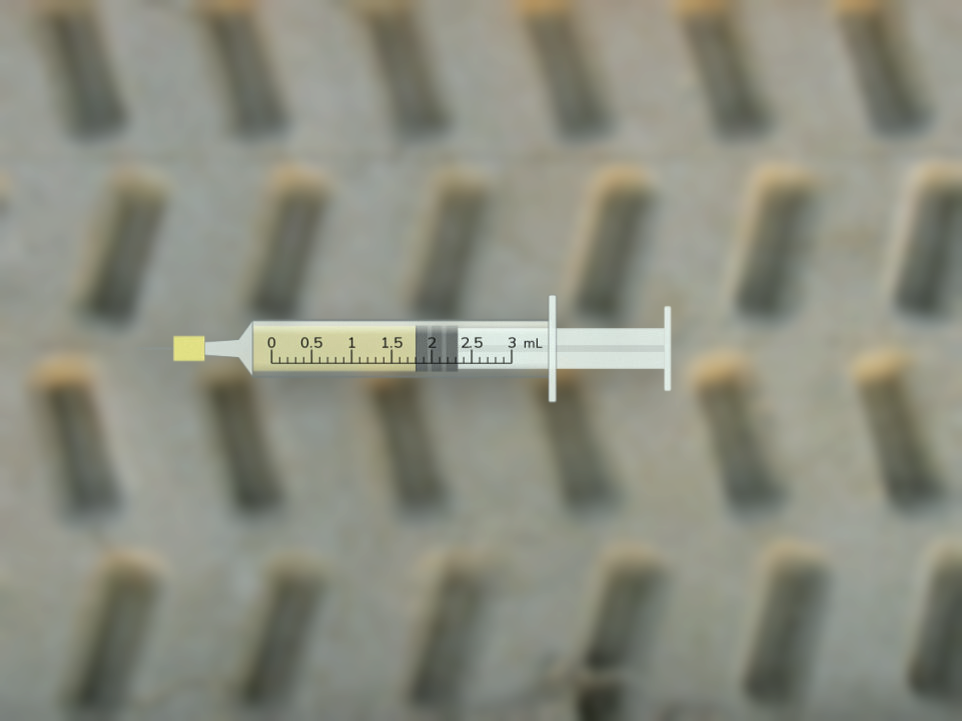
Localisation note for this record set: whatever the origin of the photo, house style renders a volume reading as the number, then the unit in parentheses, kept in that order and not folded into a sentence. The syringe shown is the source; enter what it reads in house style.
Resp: 1.8 (mL)
